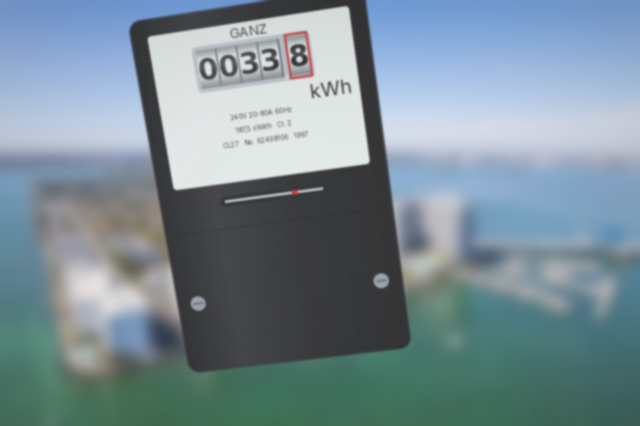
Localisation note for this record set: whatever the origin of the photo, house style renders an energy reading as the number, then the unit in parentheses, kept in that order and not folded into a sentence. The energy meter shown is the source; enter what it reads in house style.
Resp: 33.8 (kWh)
